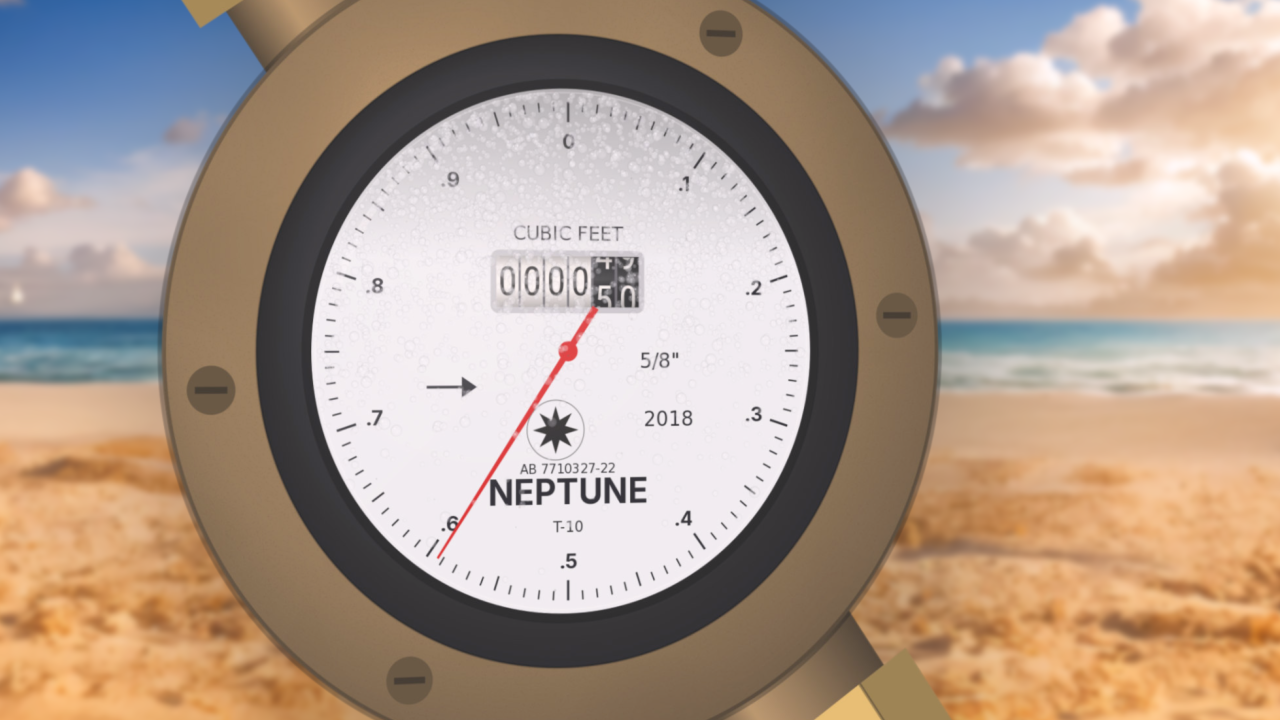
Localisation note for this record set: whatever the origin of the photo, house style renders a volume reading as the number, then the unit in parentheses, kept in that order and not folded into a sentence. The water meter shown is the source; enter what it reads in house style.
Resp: 49.59 (ft³)
